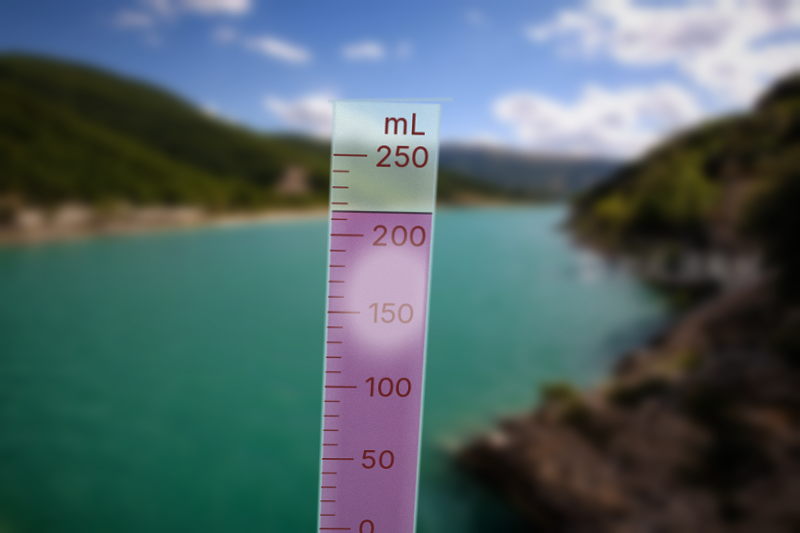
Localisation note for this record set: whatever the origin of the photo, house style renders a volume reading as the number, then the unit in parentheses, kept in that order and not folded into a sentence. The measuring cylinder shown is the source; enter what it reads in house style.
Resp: 215 (mL)
